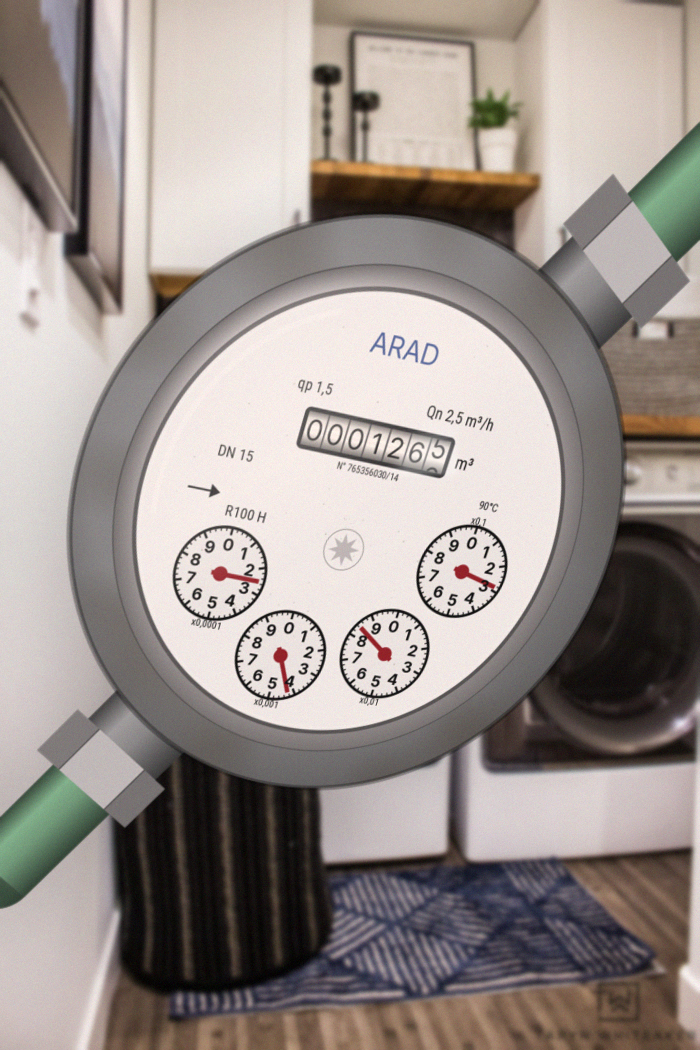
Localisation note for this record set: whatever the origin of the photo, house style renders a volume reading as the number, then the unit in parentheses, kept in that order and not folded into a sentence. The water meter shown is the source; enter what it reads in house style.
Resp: 1265.2842 (m³)
